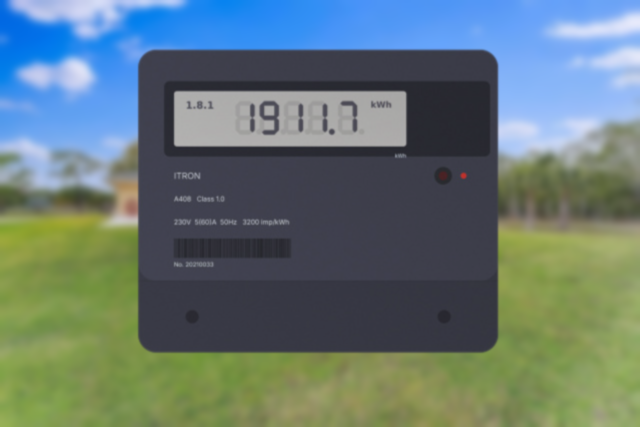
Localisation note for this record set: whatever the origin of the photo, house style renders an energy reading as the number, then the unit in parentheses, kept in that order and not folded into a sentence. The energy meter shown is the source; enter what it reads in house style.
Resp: 1911.7 (kWh)
